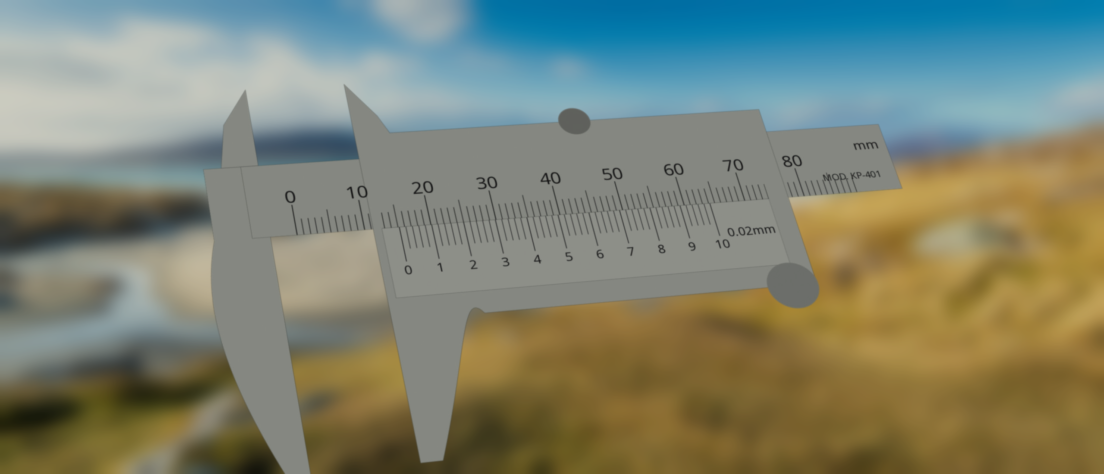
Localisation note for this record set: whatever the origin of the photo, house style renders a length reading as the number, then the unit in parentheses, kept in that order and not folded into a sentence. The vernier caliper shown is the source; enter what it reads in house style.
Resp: 15.2 (mm)
